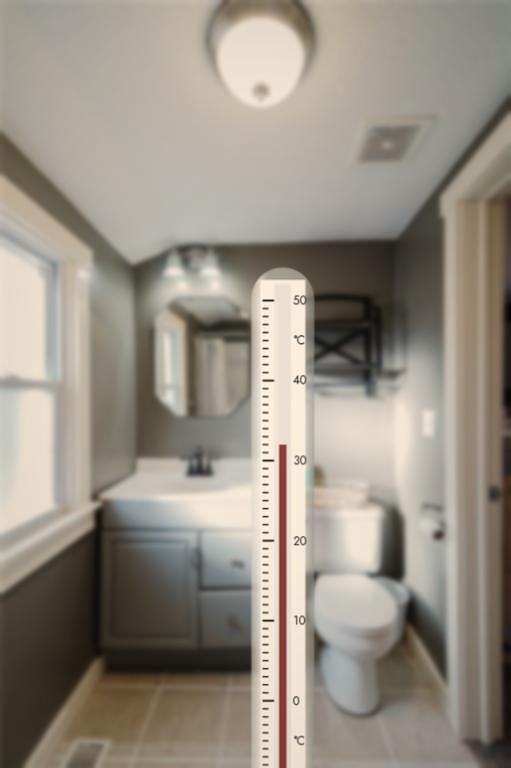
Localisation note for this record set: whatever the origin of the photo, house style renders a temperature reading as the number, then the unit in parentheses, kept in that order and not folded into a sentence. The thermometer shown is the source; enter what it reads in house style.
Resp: 32 (°C)
